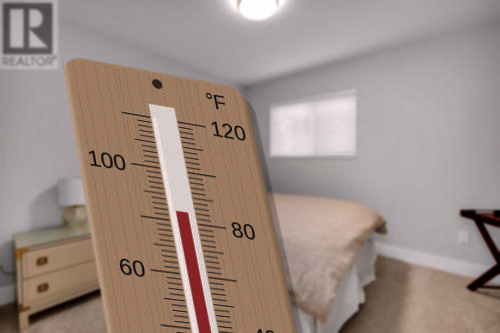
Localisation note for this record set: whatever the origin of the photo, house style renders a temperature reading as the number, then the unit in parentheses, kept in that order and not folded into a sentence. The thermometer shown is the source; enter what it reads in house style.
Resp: 84 (°F)
